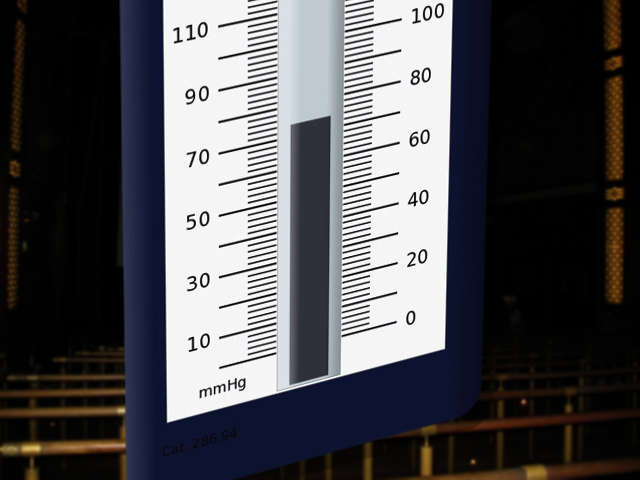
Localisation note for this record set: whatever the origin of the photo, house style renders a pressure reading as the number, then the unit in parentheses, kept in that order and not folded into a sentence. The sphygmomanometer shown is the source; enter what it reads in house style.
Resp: 74 (mmHg)
